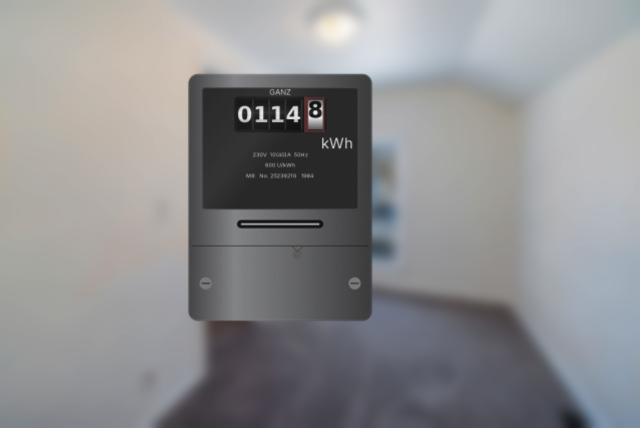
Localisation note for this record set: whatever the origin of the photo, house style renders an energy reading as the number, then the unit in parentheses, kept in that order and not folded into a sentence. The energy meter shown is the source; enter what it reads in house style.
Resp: 114.8 (kWh)
